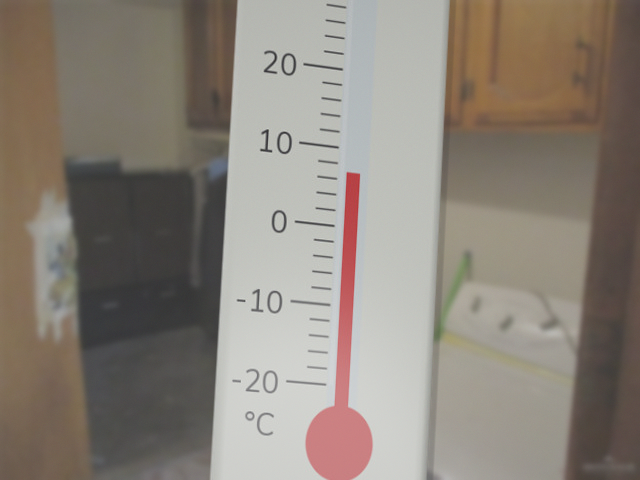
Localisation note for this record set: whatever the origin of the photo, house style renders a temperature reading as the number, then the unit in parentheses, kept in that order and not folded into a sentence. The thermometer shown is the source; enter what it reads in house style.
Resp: 7 (°C)
